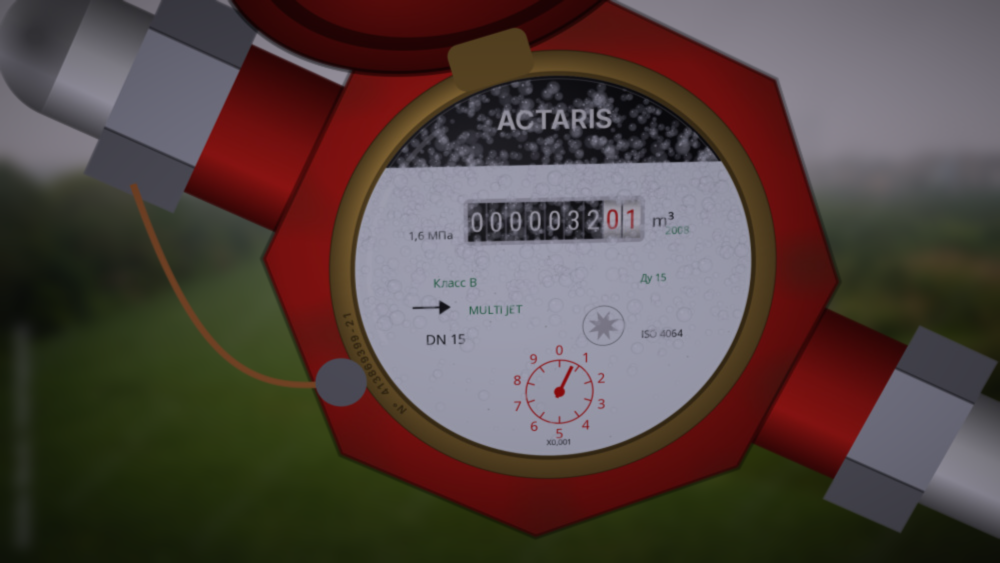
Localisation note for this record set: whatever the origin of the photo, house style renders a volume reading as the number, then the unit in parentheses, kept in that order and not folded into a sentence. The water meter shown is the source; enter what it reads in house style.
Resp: 32.010 (m³)
